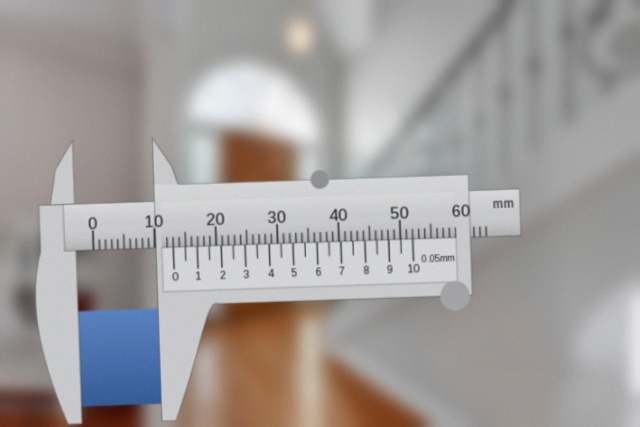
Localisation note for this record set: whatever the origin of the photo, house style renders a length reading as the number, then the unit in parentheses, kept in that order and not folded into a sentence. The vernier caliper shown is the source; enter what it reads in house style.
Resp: 13.0 (mm)
